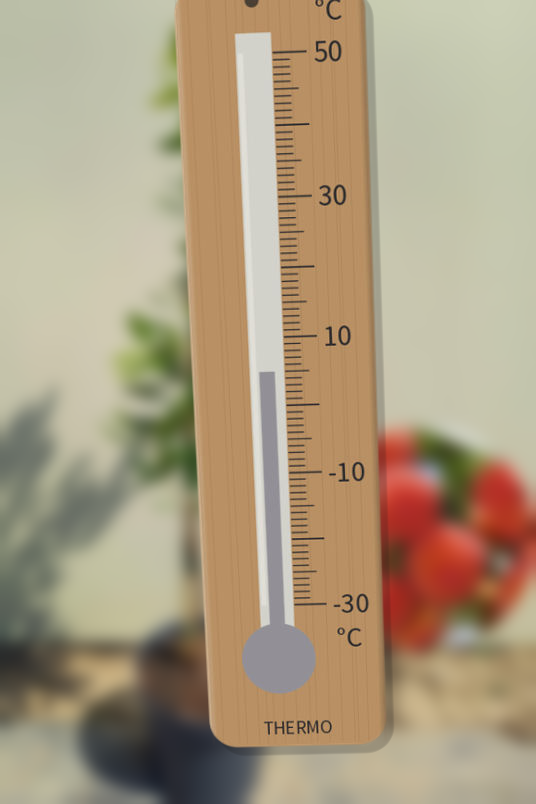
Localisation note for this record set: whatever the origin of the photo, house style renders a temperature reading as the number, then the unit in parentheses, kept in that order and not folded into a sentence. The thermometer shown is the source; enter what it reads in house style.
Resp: 5 (°C)
